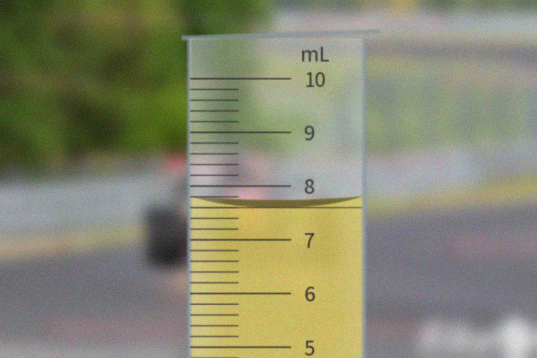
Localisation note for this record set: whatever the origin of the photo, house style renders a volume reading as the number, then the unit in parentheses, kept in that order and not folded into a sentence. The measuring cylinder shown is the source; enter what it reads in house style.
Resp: 7.6 (mL)
